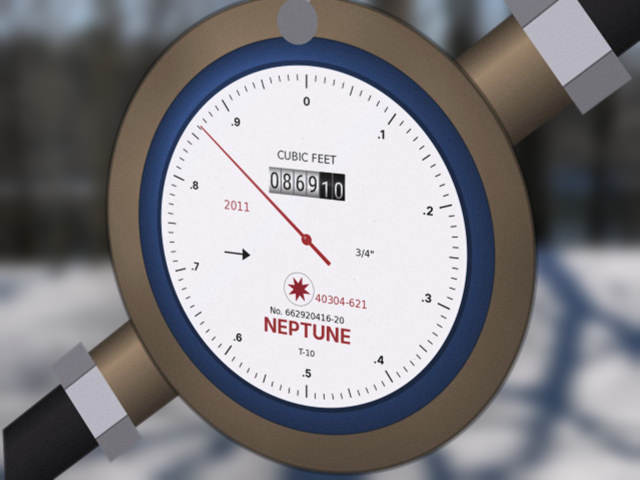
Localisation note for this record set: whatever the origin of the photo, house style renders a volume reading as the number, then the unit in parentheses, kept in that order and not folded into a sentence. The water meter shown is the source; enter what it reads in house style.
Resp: 86909.86 (ft³)
